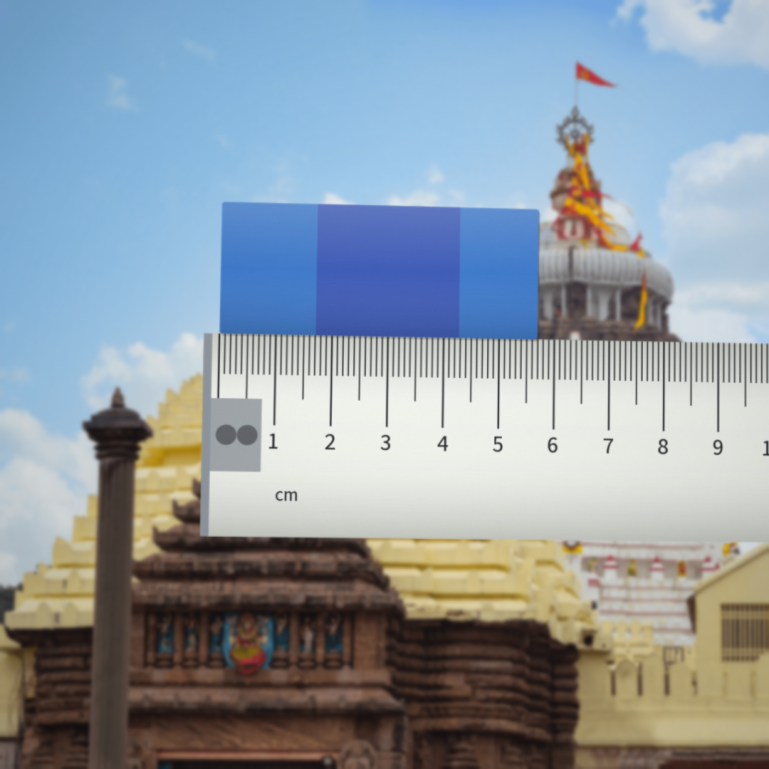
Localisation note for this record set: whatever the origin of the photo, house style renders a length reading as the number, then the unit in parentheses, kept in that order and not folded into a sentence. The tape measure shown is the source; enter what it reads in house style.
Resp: 5.7 (cm)
